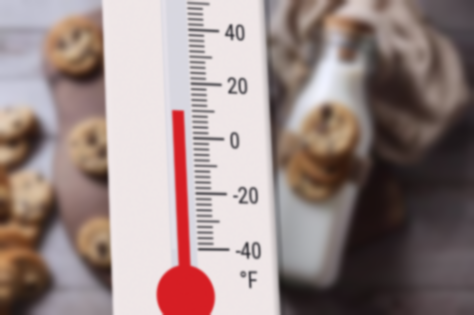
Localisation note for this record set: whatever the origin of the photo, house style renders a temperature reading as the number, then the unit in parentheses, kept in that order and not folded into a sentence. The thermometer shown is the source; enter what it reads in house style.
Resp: 10 (°F)
